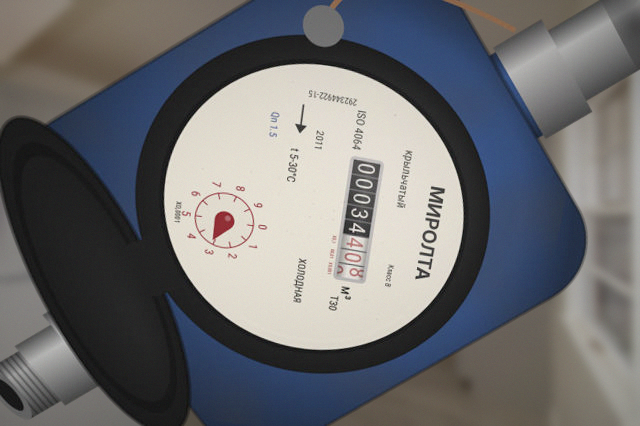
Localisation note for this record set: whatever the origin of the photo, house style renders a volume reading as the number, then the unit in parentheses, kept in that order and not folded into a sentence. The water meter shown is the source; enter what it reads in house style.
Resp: 34.4083 (m³)
